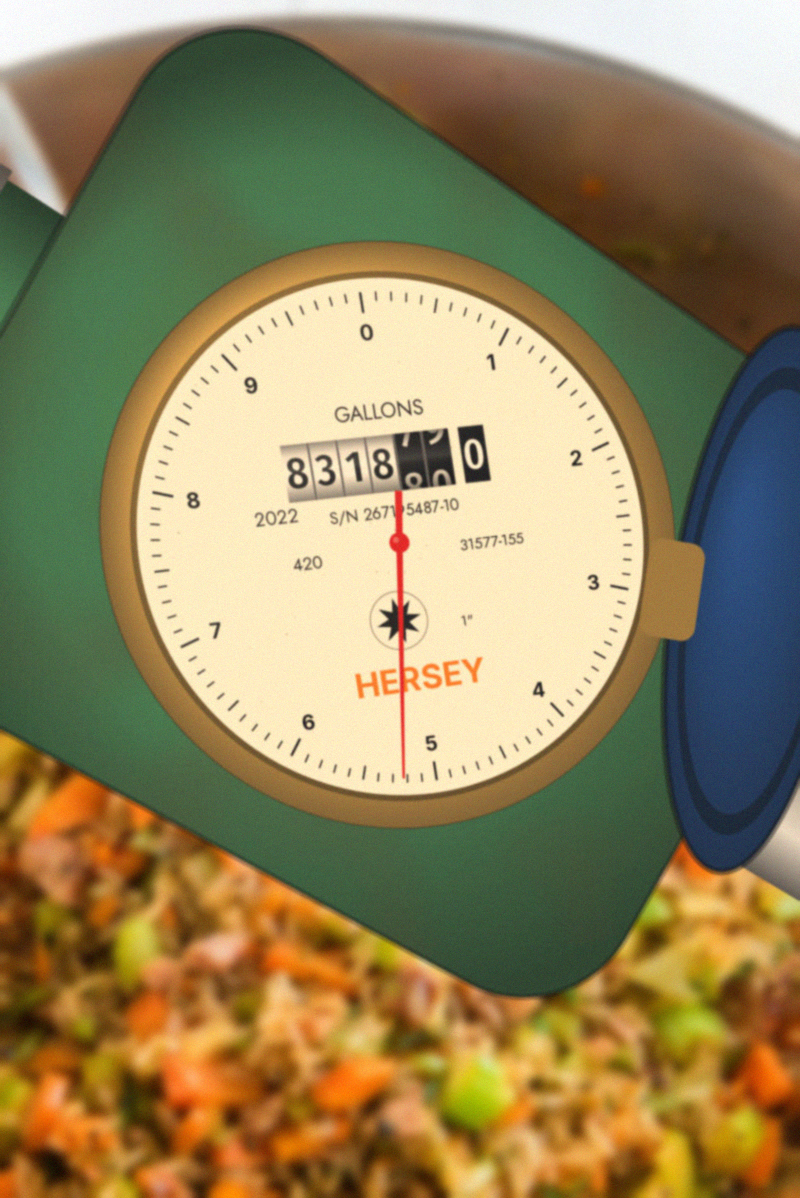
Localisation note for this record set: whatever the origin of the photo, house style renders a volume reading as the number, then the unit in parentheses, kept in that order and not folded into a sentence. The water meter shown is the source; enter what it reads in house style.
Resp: 8318795.2 (gal)
